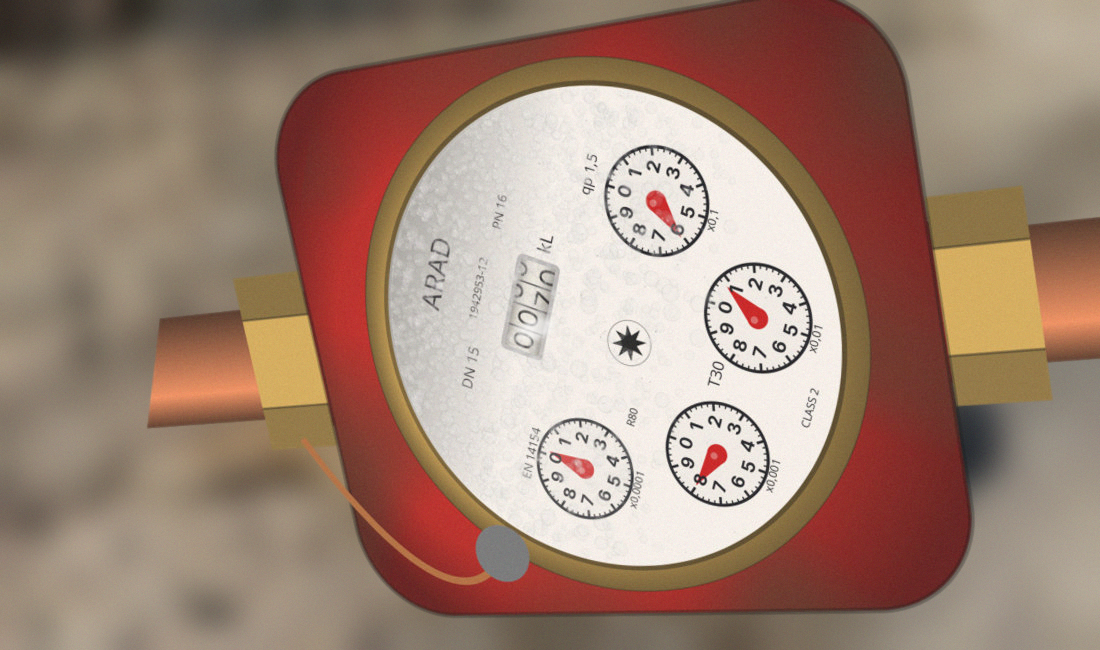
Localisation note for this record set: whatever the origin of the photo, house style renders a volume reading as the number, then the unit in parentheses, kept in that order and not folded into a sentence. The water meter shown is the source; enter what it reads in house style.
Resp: 69.6080 (kL)
